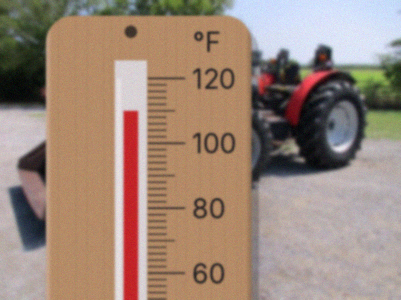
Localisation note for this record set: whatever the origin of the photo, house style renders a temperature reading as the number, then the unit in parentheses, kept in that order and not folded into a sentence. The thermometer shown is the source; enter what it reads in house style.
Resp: 110 (°F)
